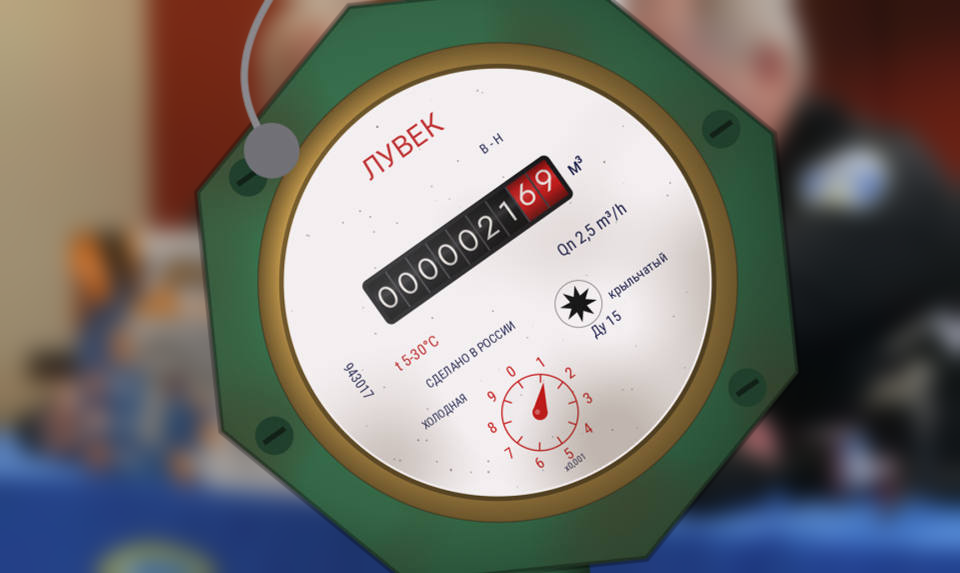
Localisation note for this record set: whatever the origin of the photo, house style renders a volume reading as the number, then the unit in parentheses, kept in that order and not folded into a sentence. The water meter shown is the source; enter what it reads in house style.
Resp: 21.691 (m³)
